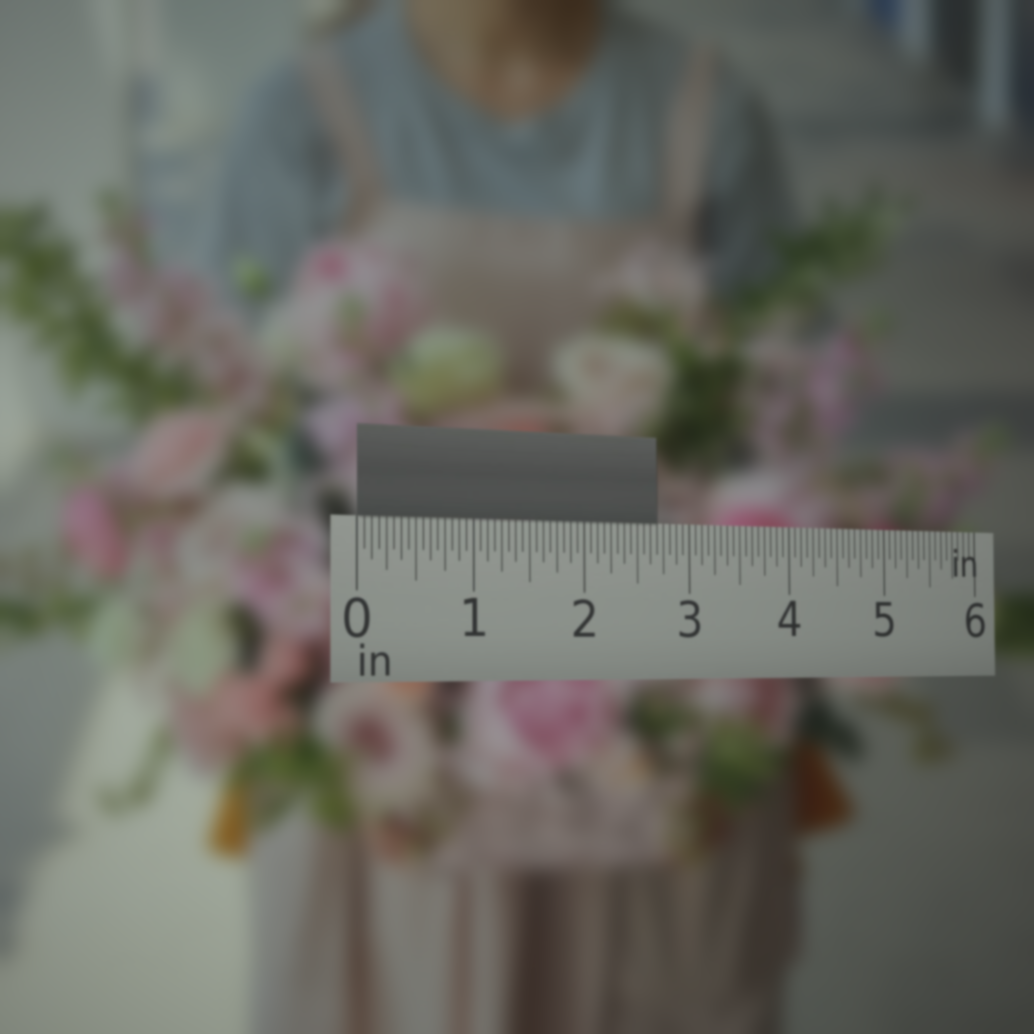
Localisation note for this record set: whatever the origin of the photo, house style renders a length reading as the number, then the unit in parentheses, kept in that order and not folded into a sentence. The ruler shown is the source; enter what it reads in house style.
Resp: 2.6875 (in)
